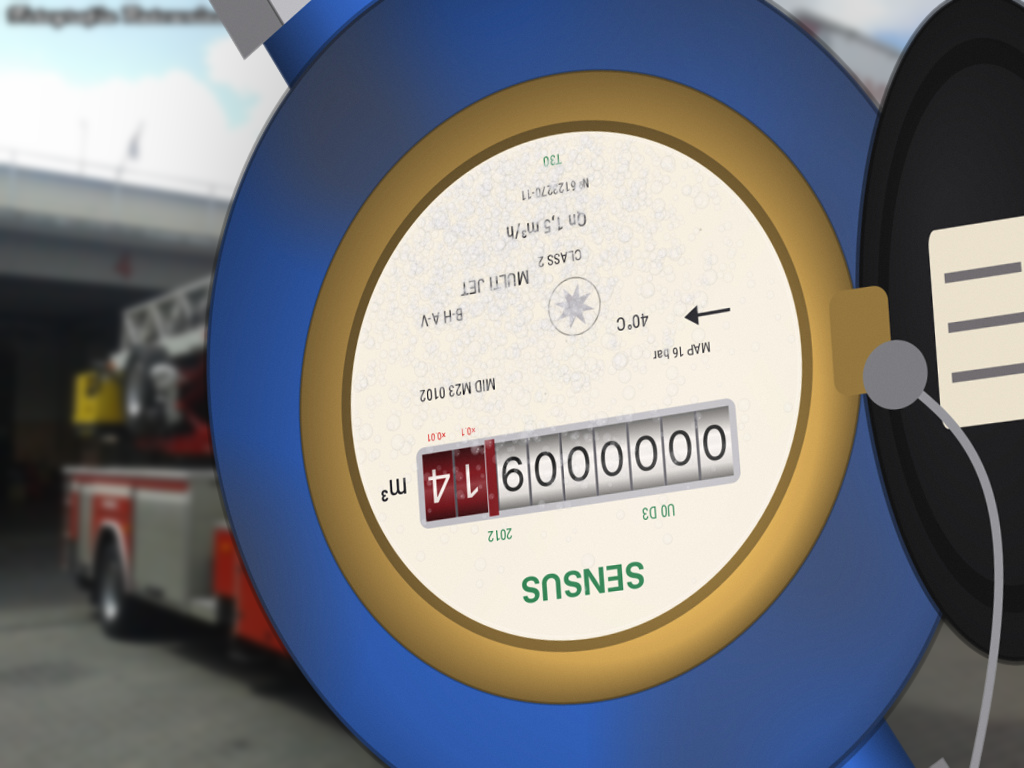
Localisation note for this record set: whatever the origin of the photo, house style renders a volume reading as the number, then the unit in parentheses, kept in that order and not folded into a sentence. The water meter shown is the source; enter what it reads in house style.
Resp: 9.14 (m³)
